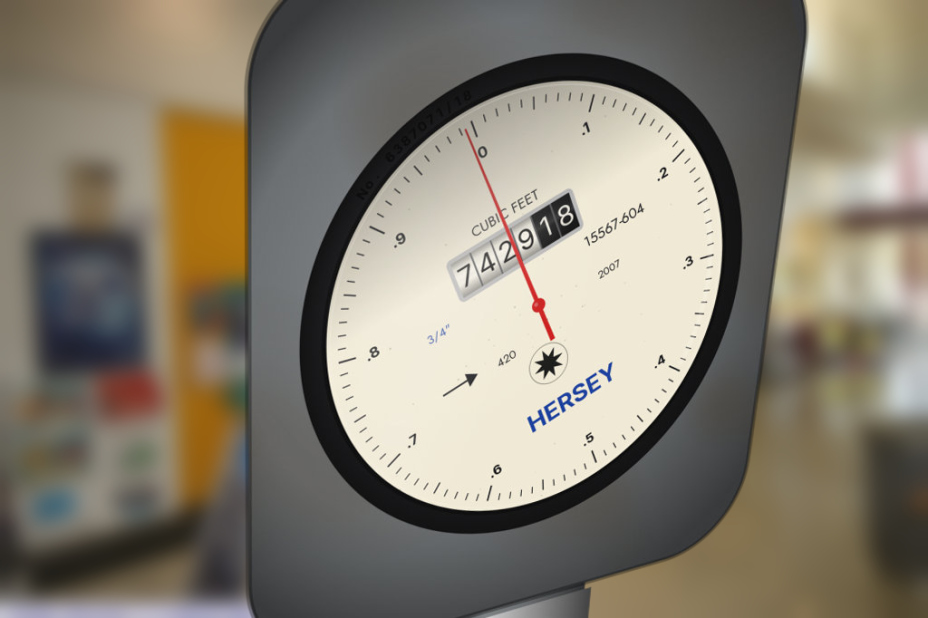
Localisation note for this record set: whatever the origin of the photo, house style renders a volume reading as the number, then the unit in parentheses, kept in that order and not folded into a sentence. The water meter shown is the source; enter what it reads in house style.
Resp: 742917.99 (ft³)
